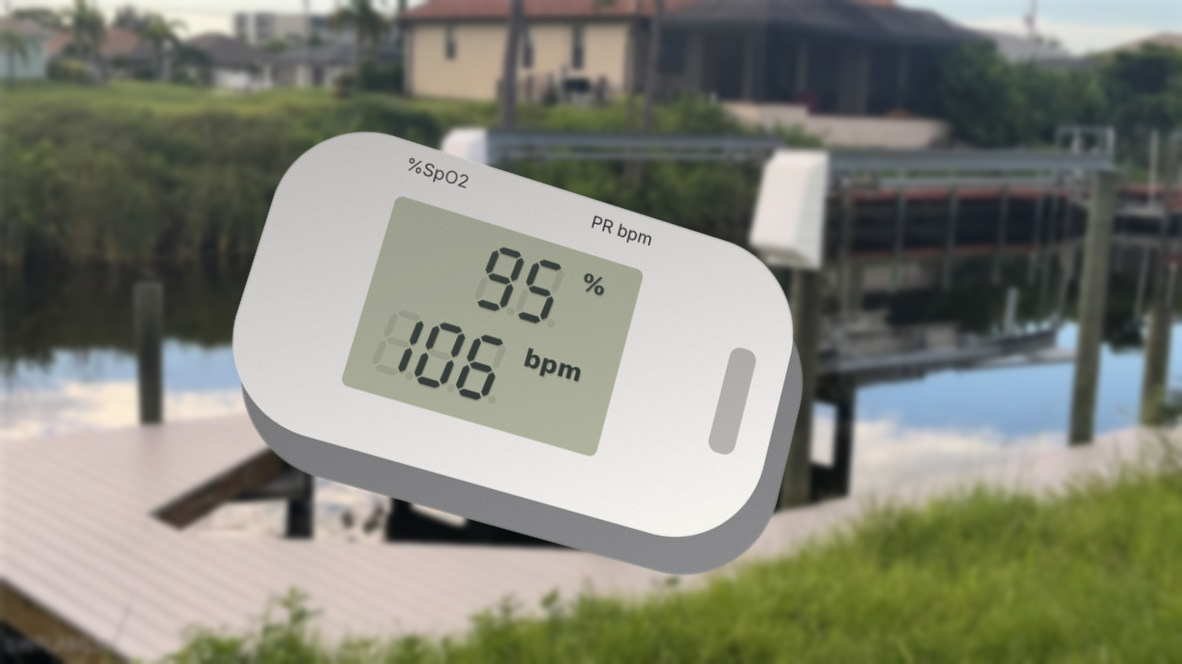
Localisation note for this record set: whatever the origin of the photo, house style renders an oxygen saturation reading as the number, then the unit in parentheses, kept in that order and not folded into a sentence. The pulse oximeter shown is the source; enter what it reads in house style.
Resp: 95 (%)
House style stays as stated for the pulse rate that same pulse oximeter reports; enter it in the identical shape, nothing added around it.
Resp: 106 (bpm)
